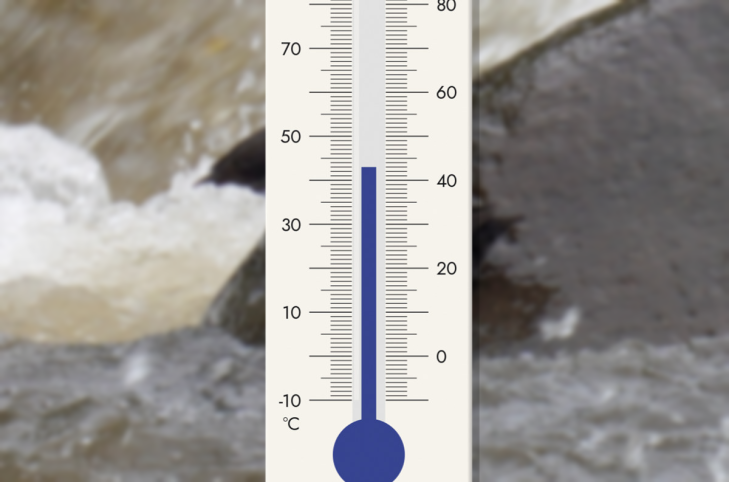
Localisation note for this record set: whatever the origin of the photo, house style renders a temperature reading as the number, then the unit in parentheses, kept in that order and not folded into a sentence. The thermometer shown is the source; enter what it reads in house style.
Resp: 43 (°C)
